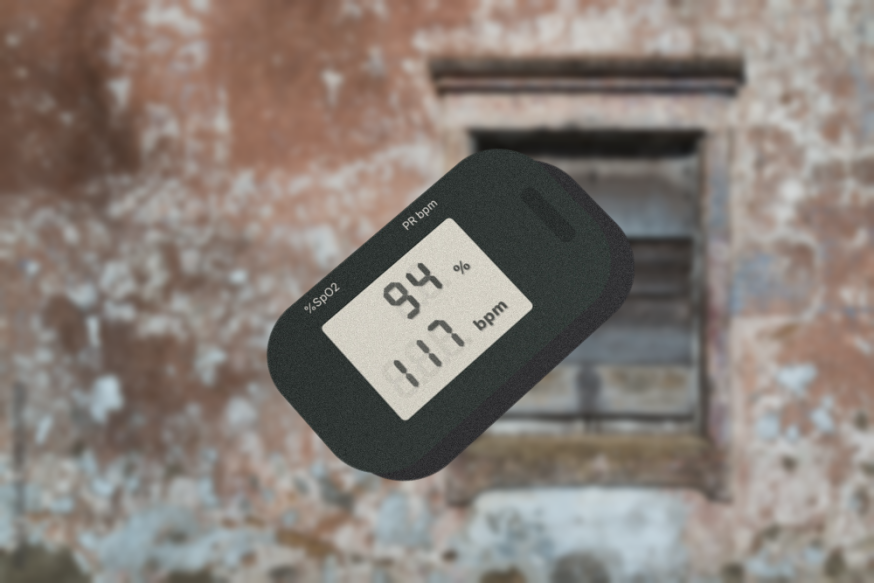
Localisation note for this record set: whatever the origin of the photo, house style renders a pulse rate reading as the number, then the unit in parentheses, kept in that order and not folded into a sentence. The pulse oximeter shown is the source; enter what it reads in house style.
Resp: 117 (bpm)
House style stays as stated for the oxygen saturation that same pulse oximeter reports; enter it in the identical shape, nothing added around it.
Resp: 94 (%)
